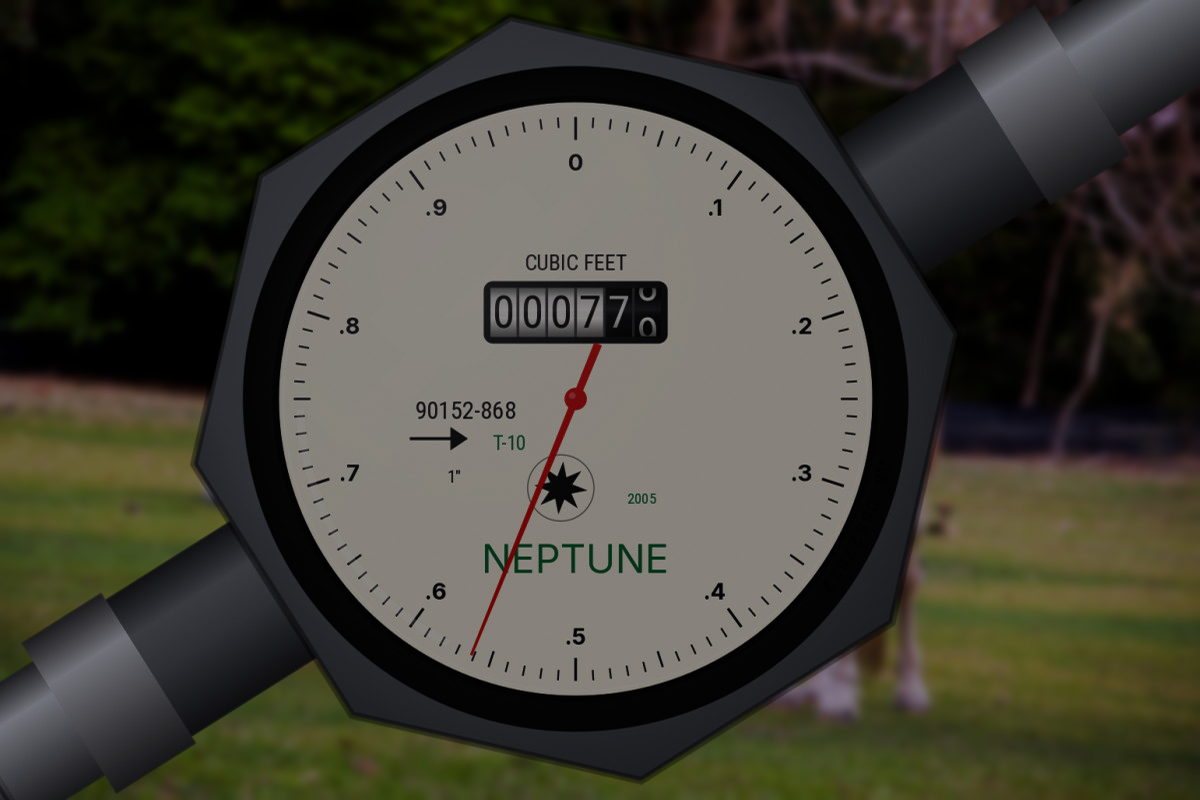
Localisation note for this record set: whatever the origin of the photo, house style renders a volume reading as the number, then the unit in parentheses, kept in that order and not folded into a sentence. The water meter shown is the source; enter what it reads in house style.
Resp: 778.56 (ft³)
